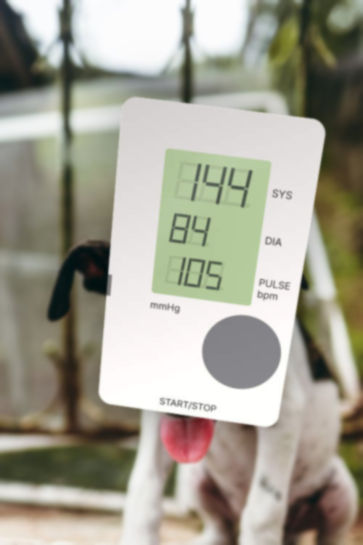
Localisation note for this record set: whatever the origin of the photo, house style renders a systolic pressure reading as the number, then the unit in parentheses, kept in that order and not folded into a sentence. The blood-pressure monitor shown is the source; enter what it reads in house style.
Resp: 144 (mmHg)
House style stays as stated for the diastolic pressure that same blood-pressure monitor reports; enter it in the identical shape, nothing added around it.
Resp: 84 (mmHg)
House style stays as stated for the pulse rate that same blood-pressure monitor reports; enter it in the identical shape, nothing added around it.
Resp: 105 (bpm)
